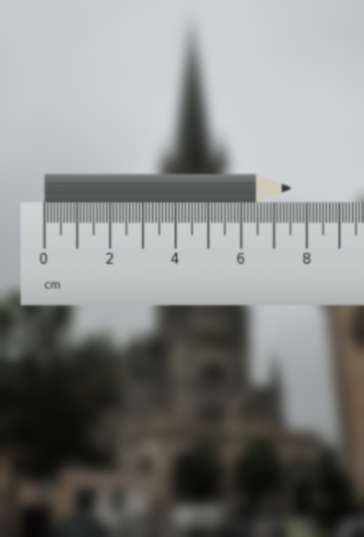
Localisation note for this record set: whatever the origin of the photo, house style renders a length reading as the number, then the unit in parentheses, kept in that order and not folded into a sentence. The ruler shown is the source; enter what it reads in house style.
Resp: 7.5 (cm)
